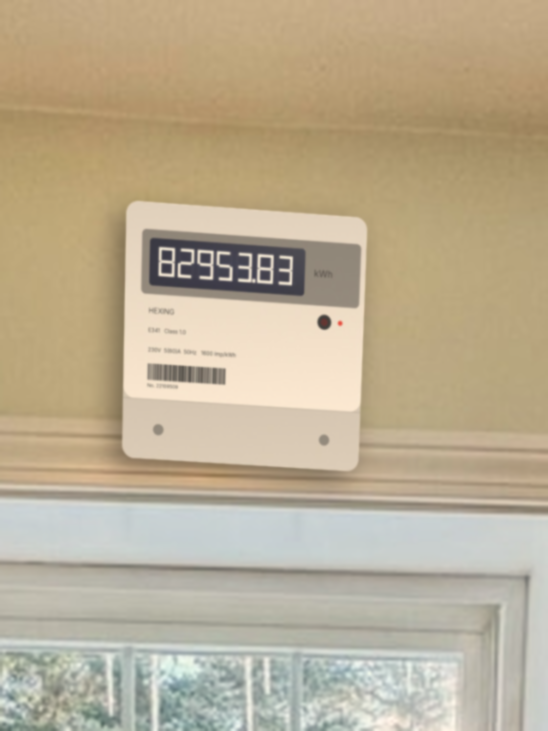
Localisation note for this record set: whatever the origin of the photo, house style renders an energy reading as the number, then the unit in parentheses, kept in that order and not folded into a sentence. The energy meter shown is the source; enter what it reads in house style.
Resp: 82953.83 (kWh)
